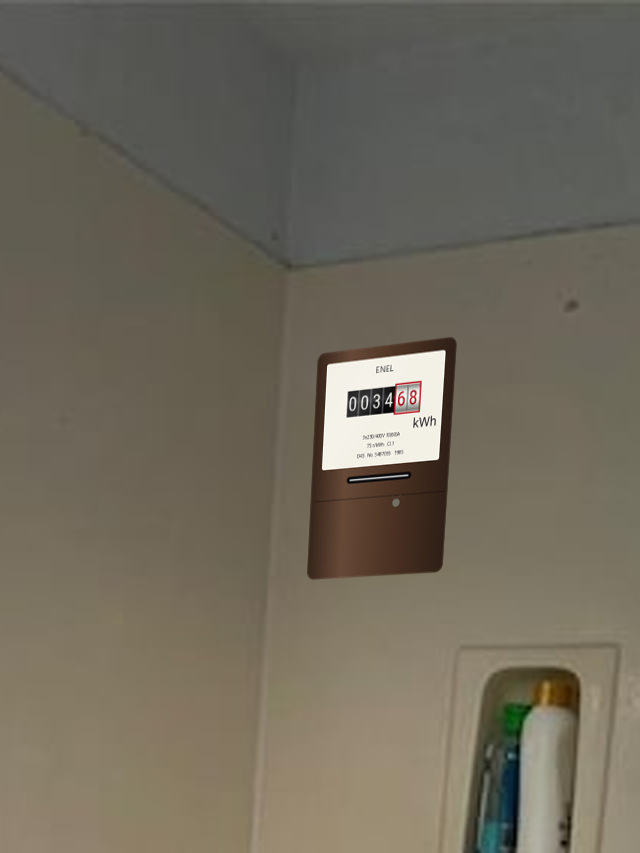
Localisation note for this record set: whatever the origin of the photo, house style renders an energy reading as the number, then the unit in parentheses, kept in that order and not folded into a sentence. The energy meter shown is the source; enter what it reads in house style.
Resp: 34.68 (kWh)
